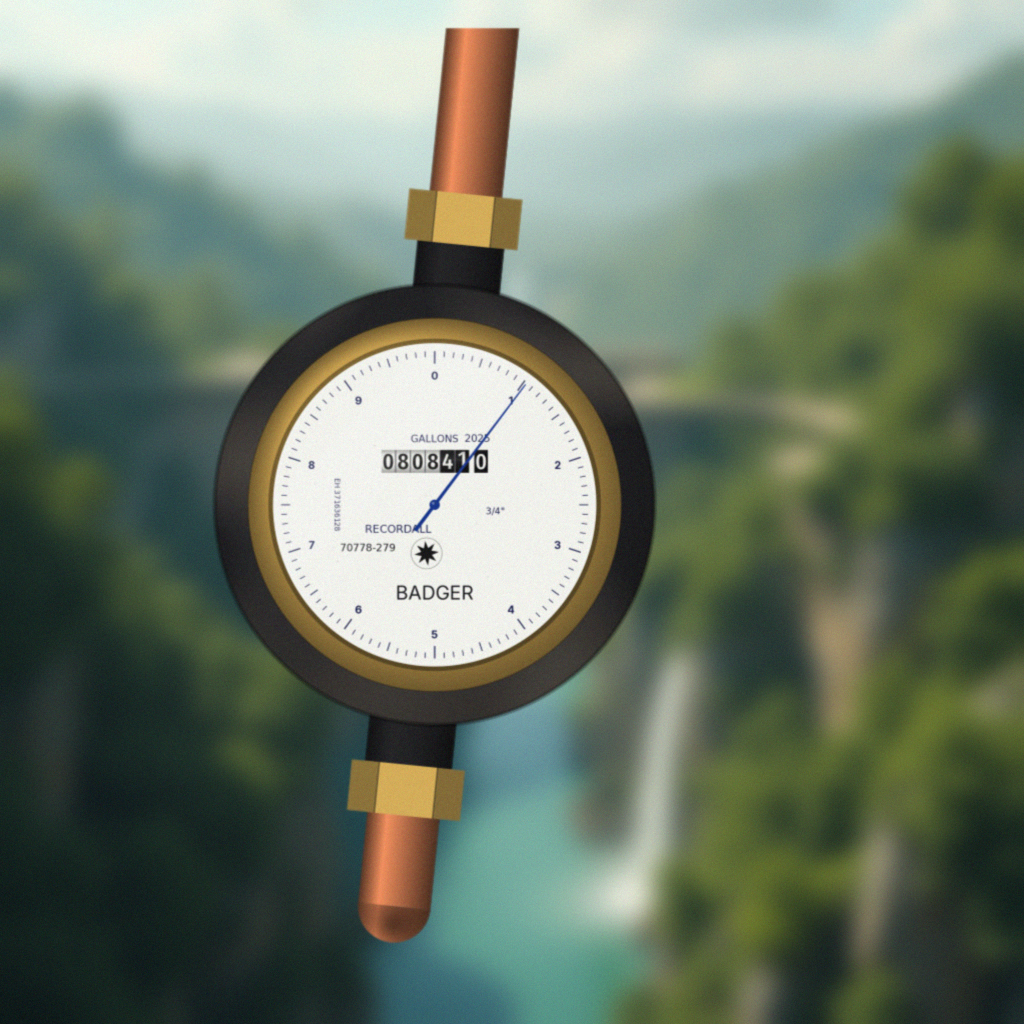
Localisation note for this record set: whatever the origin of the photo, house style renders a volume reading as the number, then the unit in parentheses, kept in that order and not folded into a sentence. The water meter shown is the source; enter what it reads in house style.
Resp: 808411.0 (gal)
